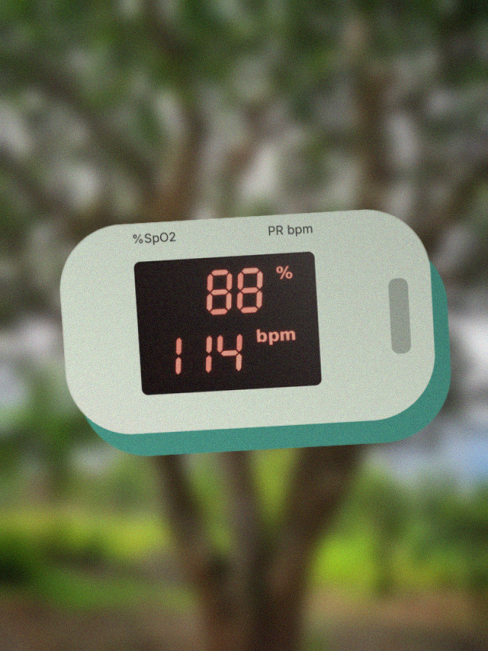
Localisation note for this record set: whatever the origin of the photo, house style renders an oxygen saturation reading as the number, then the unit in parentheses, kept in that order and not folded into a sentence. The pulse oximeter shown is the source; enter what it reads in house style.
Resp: 88 (%)
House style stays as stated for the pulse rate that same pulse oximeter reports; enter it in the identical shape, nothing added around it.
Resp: 114 (bpm)
